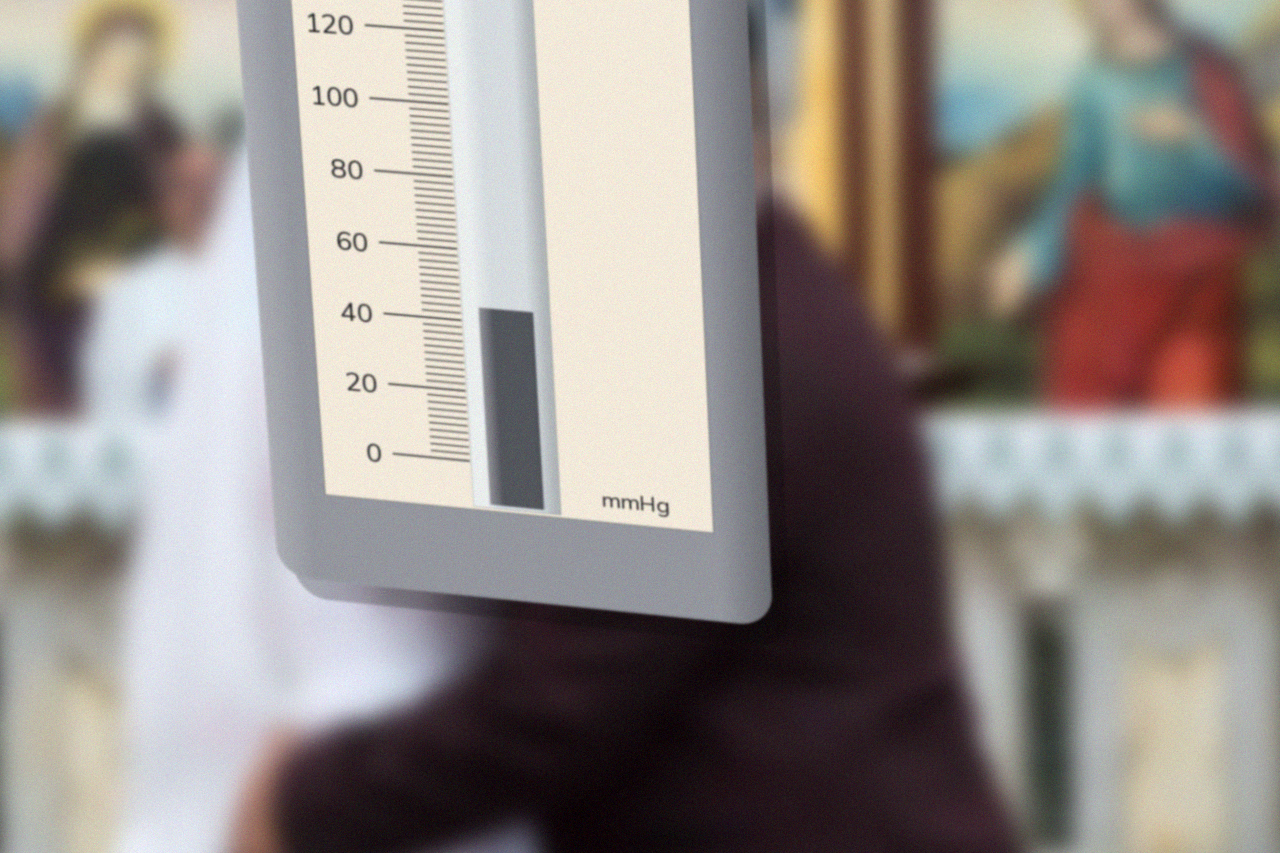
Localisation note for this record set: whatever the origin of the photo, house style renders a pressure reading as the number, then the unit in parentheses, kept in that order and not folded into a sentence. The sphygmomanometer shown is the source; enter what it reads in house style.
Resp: 44 (mmHg)
